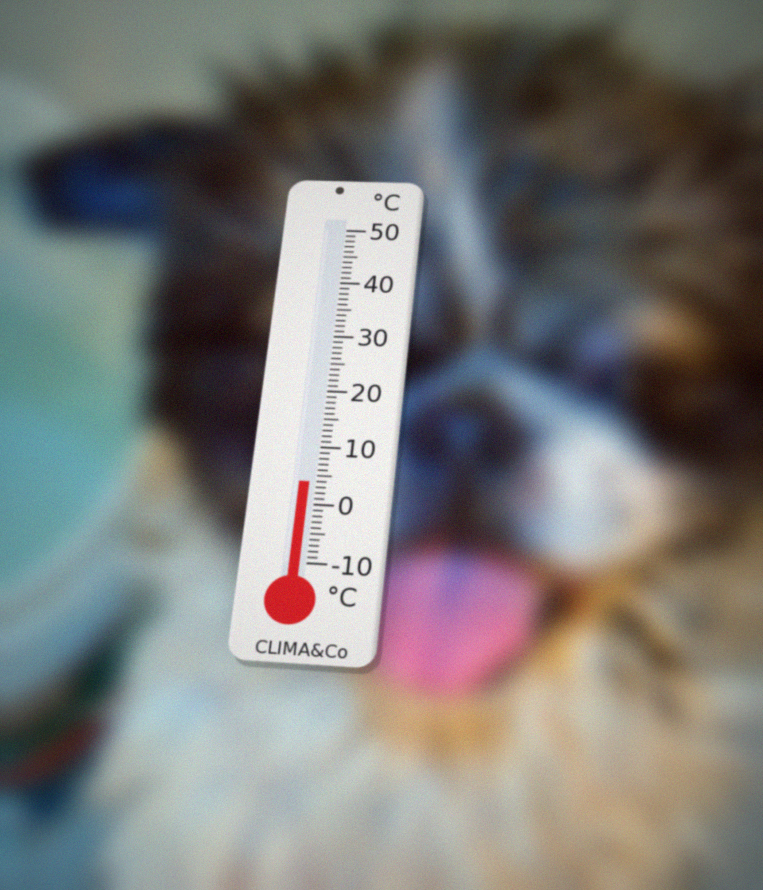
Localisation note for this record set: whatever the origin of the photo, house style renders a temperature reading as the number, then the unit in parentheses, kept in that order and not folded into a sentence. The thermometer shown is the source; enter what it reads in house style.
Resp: 4 (°C)
